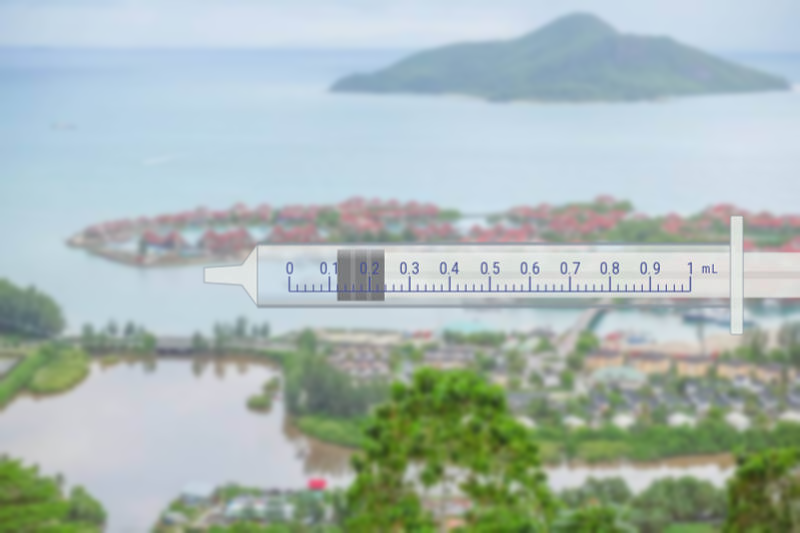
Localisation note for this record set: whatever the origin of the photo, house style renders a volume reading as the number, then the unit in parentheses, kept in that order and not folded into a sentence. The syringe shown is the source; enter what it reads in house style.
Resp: 0.12 (mL)
